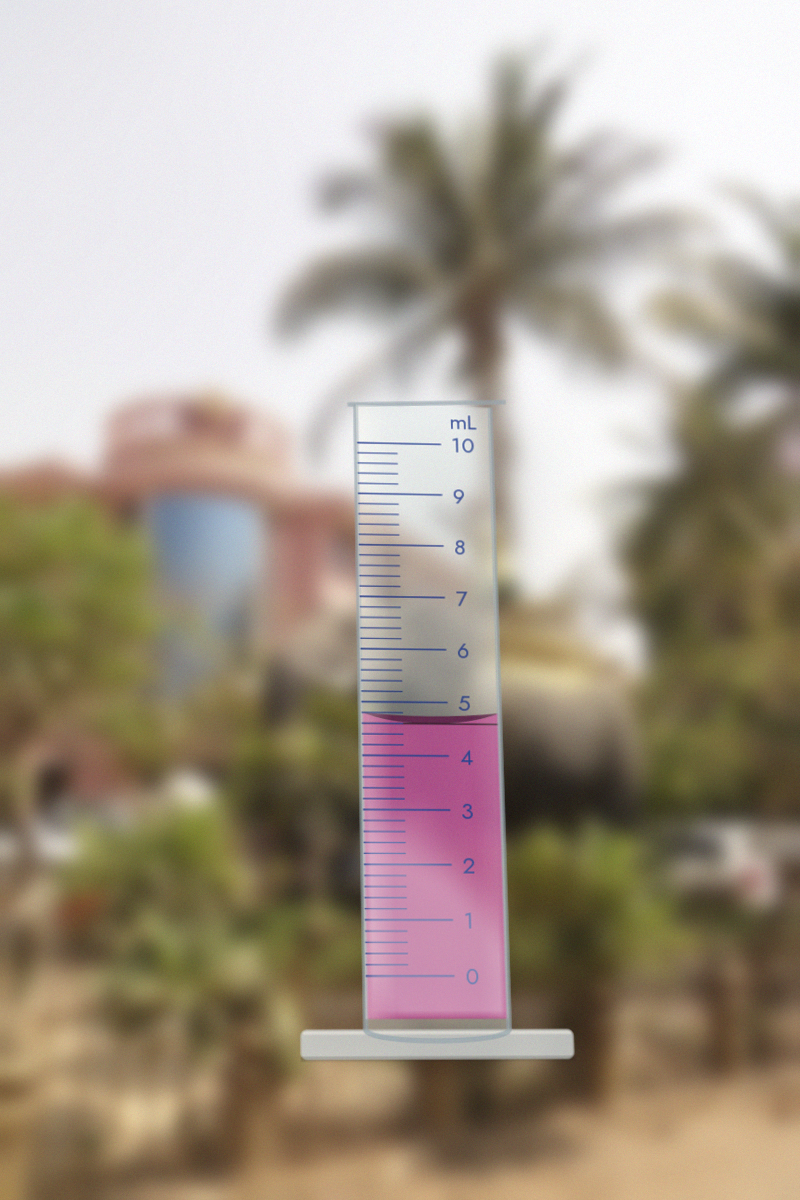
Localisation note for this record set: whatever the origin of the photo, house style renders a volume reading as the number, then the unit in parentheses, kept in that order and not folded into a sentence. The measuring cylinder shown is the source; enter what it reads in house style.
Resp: 4.6 (mL)
